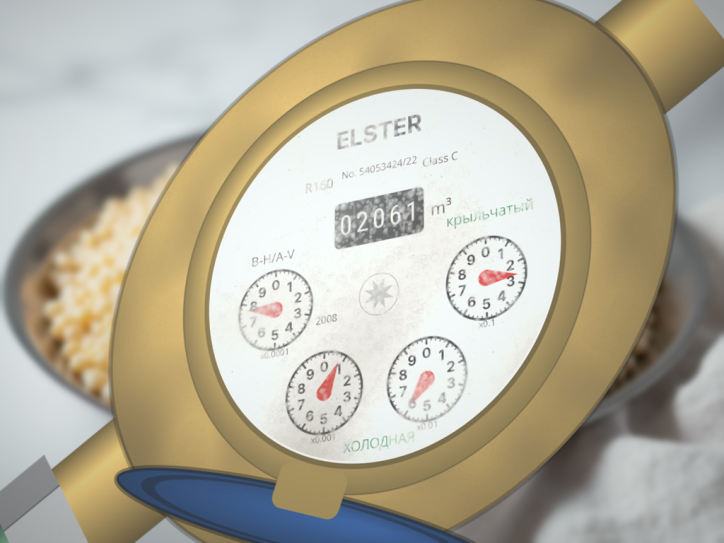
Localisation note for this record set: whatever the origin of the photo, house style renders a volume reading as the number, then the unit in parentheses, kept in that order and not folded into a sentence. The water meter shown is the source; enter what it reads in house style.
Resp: 2061.2607 (m³)
